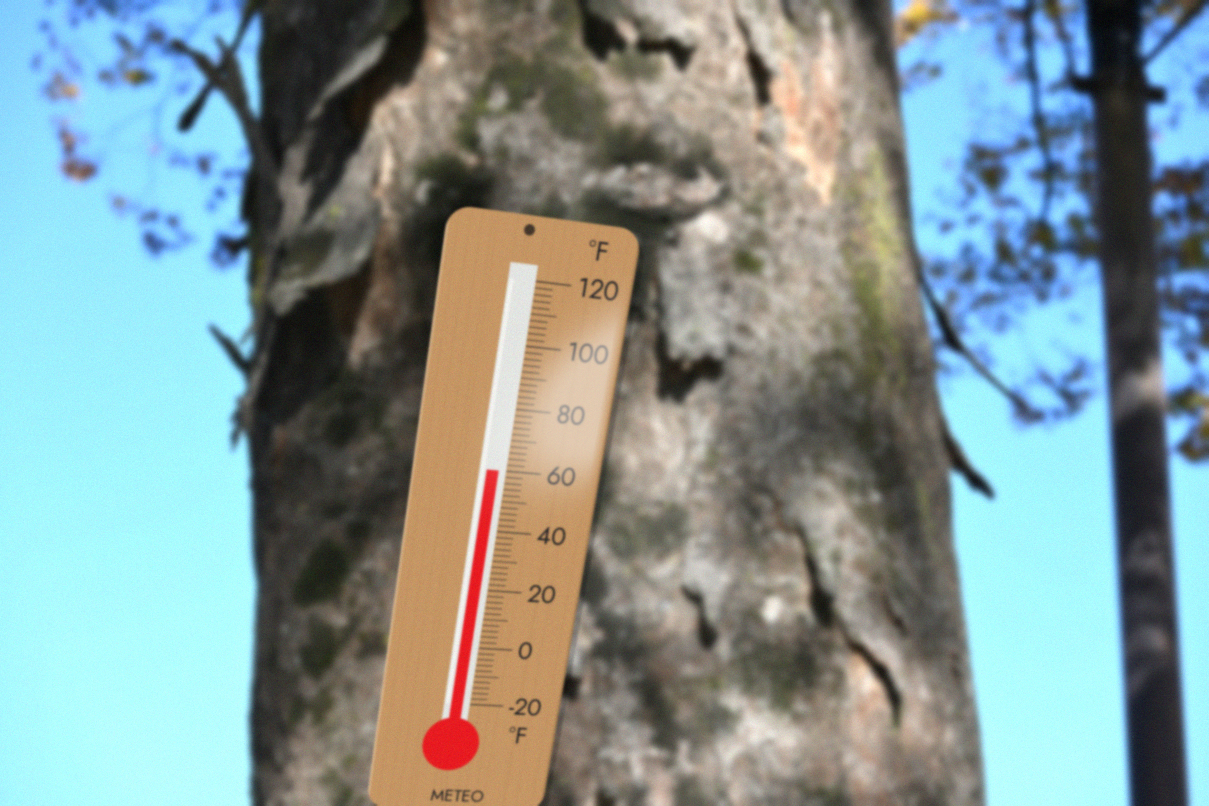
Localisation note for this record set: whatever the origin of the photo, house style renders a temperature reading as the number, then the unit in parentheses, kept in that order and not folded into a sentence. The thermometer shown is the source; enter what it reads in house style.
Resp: 60 (°F)
